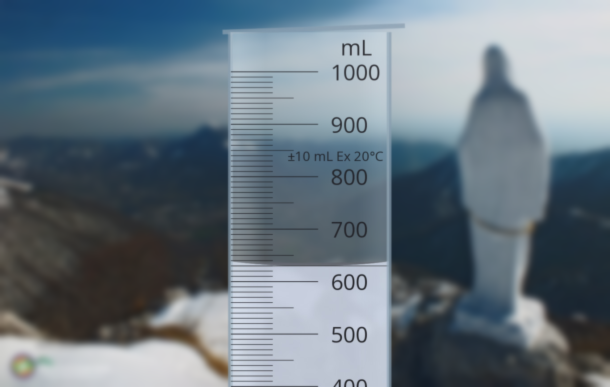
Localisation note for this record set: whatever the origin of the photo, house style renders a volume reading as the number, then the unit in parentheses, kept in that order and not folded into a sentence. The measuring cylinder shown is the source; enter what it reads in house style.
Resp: 630 (mL)
